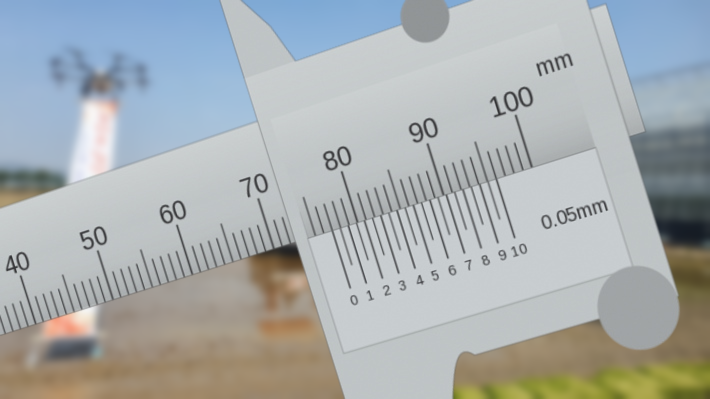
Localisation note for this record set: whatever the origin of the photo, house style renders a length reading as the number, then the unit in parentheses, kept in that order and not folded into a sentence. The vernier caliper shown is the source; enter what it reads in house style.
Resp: 77.0 (mm)
